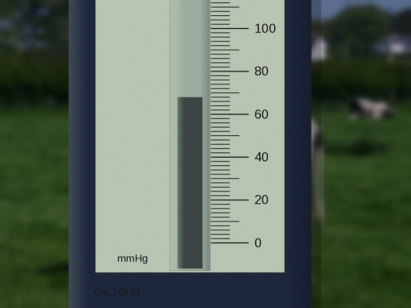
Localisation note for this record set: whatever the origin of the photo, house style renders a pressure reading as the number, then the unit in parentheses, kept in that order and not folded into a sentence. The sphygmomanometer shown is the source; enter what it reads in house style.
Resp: 68 (mmHg)
